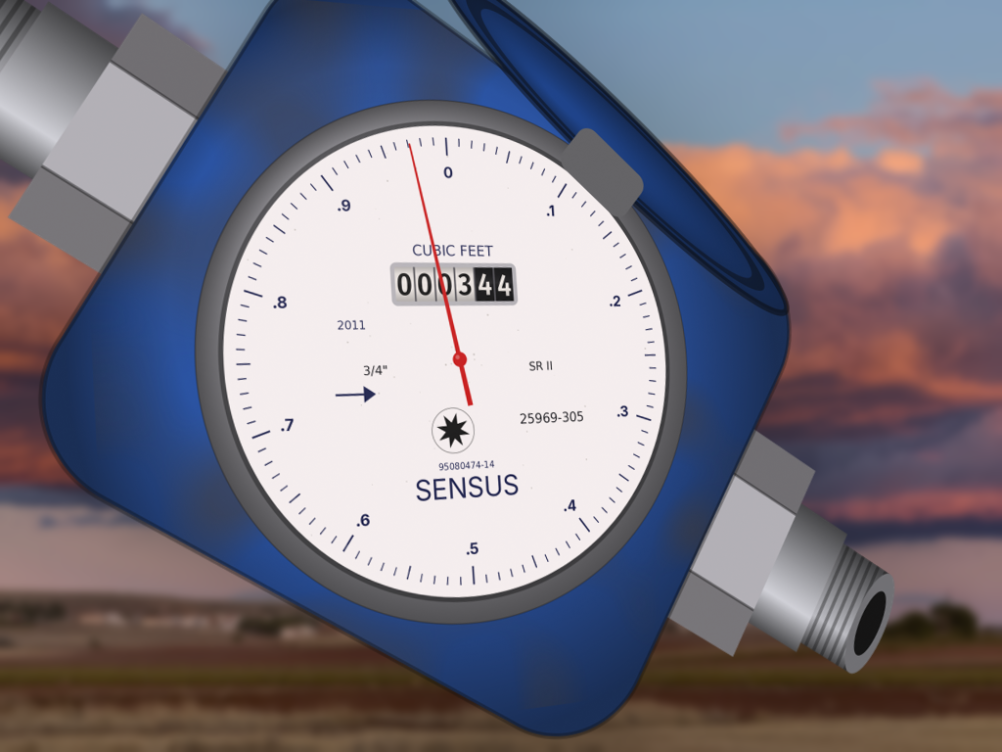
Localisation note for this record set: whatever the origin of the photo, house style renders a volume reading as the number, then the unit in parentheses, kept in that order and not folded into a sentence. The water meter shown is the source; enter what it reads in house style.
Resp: 343.97 (ft³)
